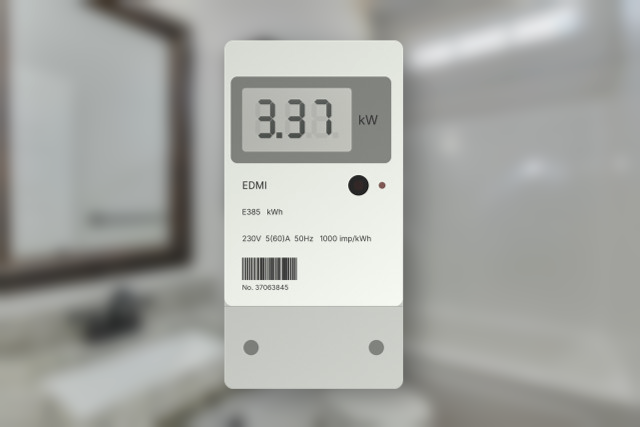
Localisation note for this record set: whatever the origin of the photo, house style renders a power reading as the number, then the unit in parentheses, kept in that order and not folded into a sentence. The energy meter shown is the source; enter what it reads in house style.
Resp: 3.37 (kW)
